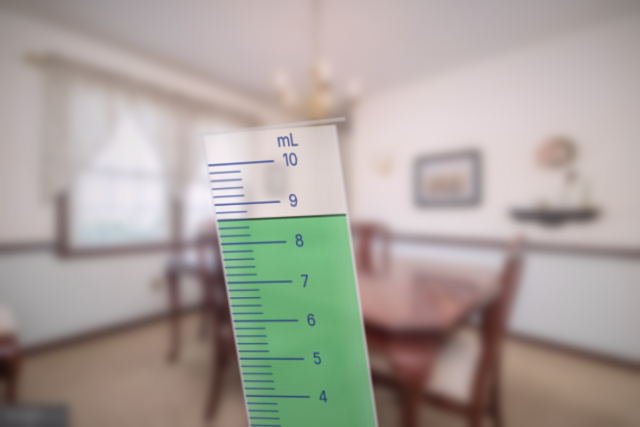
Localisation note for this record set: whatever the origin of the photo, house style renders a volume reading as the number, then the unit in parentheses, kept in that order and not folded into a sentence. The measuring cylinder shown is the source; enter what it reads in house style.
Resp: 8.6 (mL)
